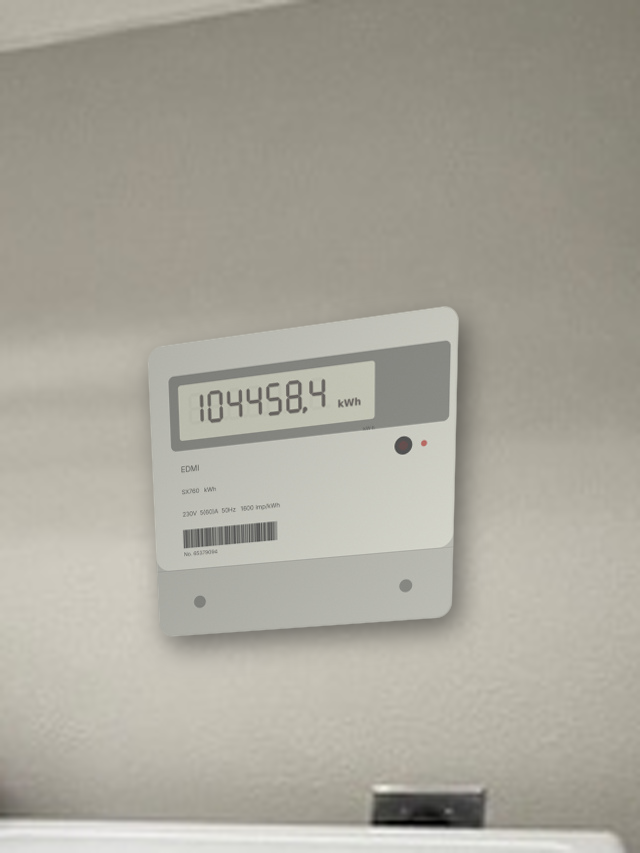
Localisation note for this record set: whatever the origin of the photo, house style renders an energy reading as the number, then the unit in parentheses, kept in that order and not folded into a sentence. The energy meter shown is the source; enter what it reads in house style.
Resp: 104458.4 (kWh)
